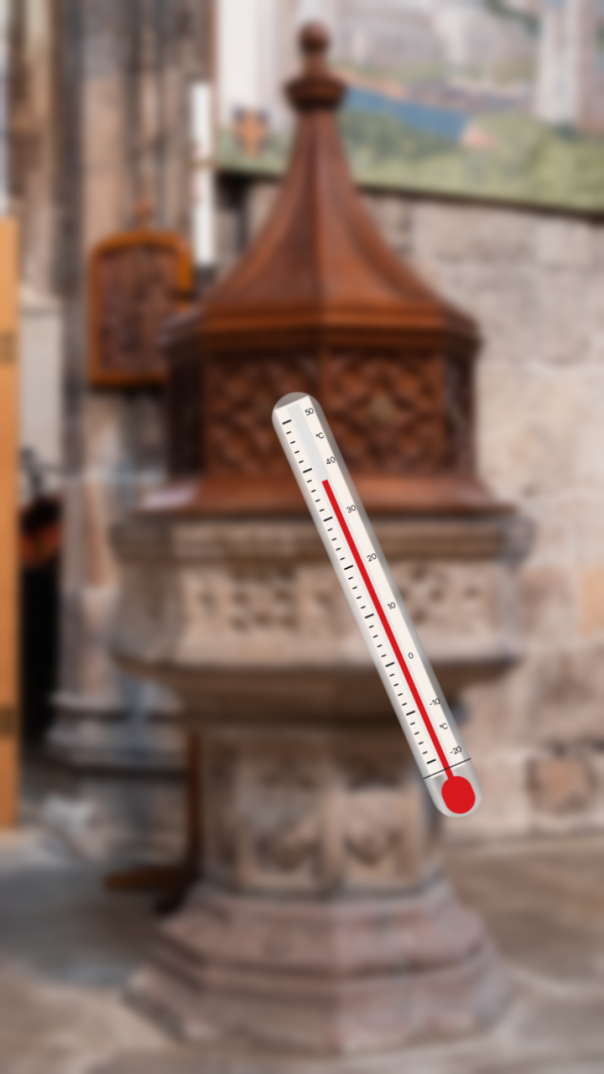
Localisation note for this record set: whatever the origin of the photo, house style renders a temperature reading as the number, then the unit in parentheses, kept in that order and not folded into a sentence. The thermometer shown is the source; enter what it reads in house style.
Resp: 37 (°C)
